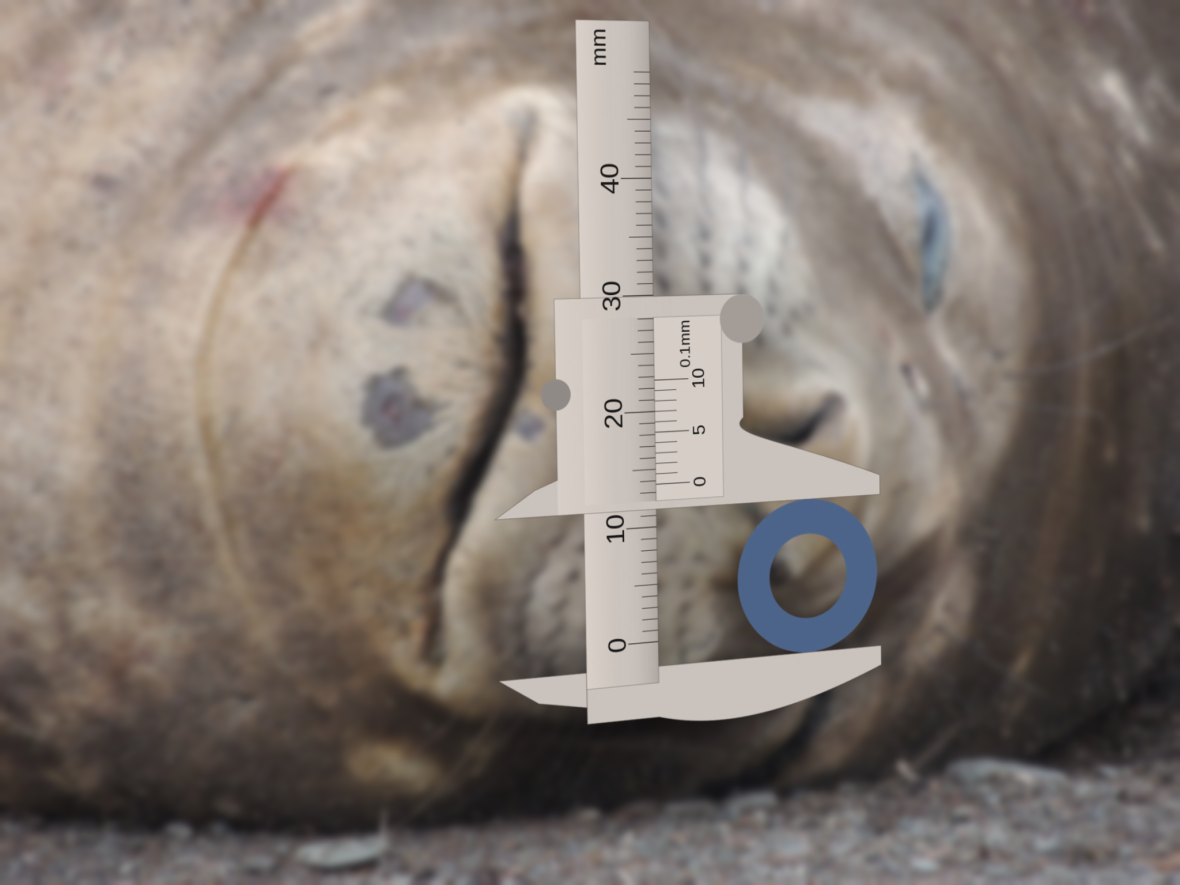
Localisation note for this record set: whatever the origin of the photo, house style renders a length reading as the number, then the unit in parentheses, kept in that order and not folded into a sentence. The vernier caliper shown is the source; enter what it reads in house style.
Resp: 13.7 (mm)
